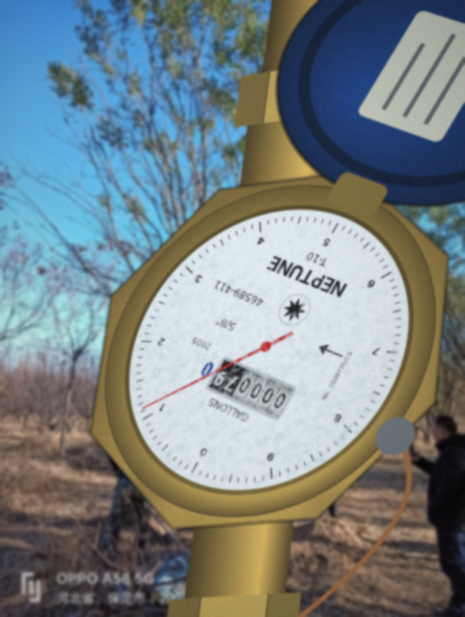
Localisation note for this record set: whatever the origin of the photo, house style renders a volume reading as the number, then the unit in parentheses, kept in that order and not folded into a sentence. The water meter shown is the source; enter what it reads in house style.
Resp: 791.1 (gal)
